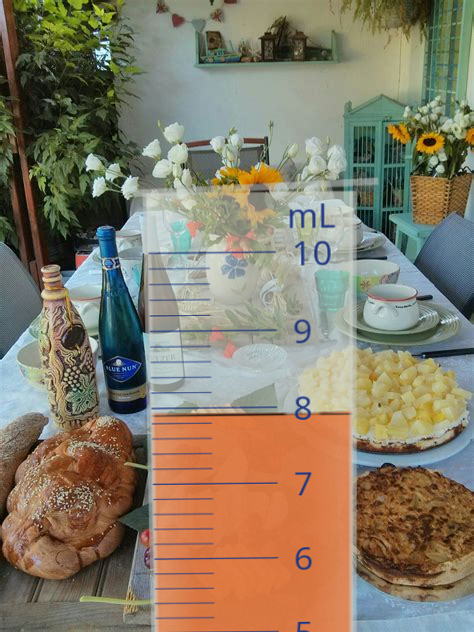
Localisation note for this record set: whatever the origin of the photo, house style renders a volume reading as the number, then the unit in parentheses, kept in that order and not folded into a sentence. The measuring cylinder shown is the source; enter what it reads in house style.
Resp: 7.9 (mL)
